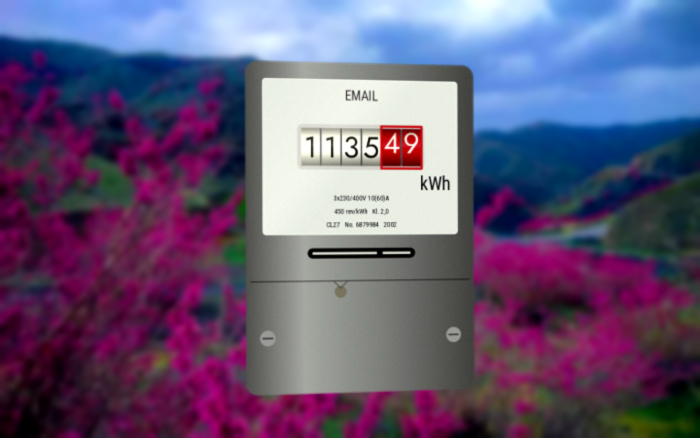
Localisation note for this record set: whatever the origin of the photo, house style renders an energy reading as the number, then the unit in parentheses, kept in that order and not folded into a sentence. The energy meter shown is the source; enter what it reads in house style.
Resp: 1135.49 (kWh)
